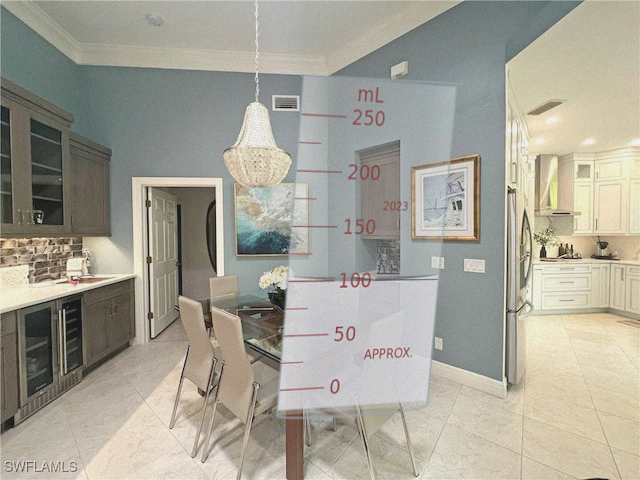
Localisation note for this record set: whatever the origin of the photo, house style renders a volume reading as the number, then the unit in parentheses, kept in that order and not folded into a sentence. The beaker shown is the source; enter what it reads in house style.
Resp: 100 (mL)
